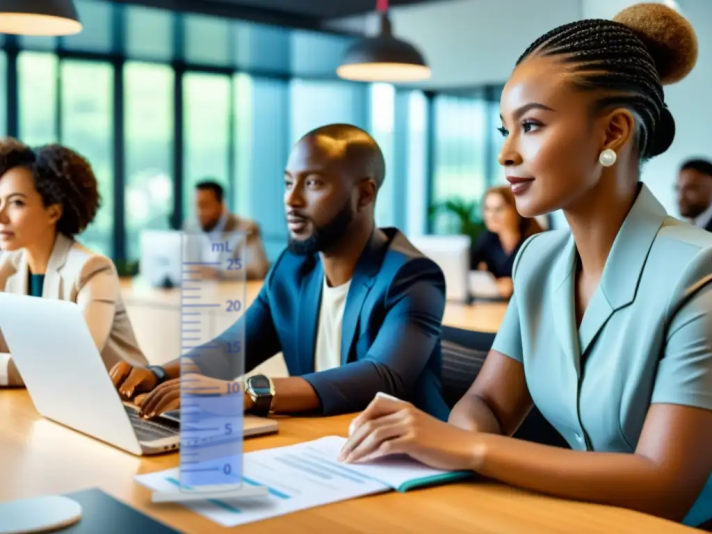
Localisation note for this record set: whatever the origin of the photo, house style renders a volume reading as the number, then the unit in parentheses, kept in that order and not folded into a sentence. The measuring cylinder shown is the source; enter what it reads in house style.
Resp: 9 (mL)
